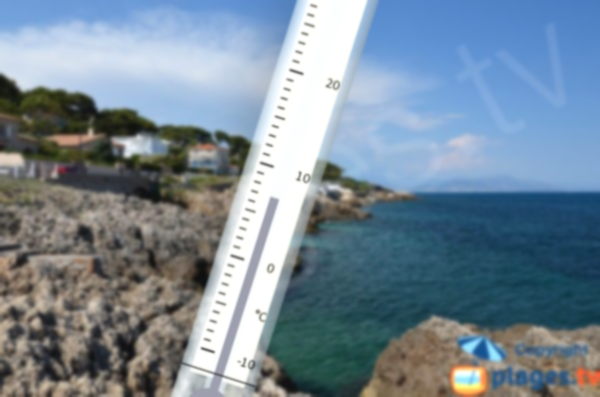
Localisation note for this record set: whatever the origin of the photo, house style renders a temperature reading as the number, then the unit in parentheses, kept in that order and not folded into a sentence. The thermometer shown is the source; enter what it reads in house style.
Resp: 7 (°C)
